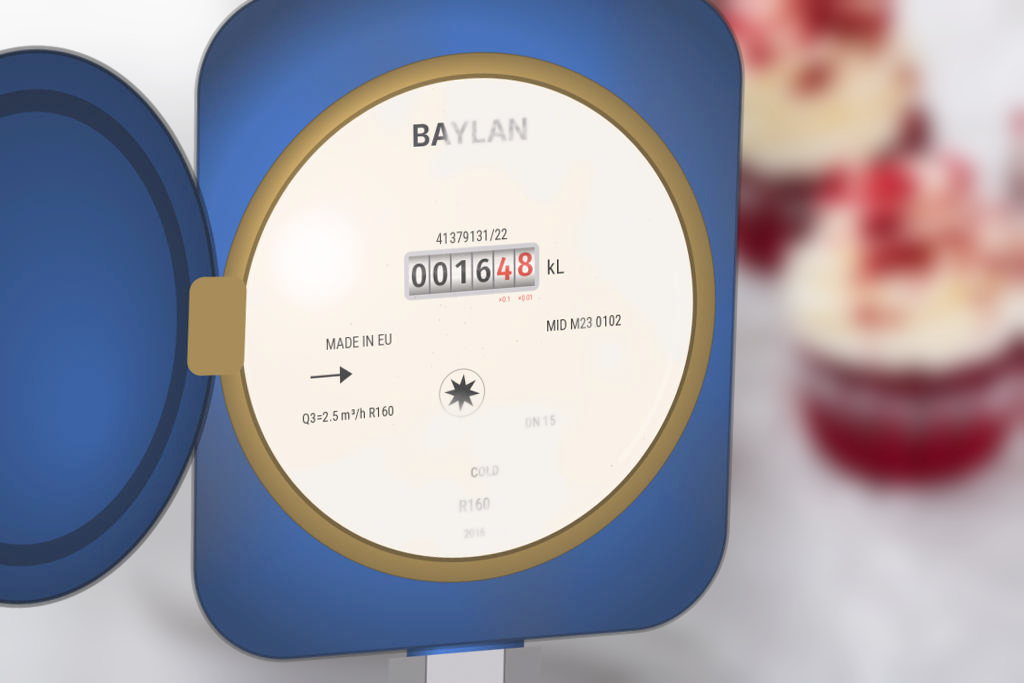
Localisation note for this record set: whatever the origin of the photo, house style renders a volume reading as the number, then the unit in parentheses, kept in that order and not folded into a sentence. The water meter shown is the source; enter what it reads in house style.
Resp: 16.48 (kL)
